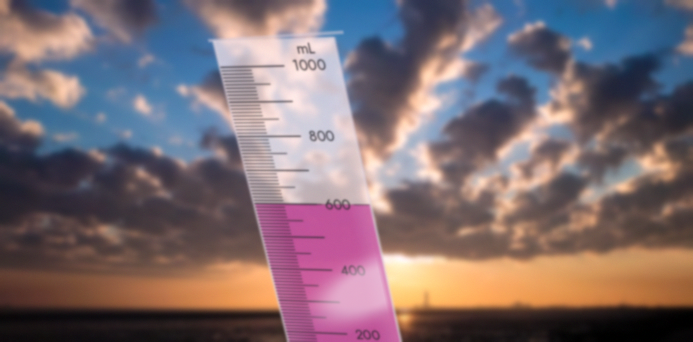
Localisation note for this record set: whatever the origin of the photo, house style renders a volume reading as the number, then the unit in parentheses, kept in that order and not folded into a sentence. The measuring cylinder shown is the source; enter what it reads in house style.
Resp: 600 (mL)
